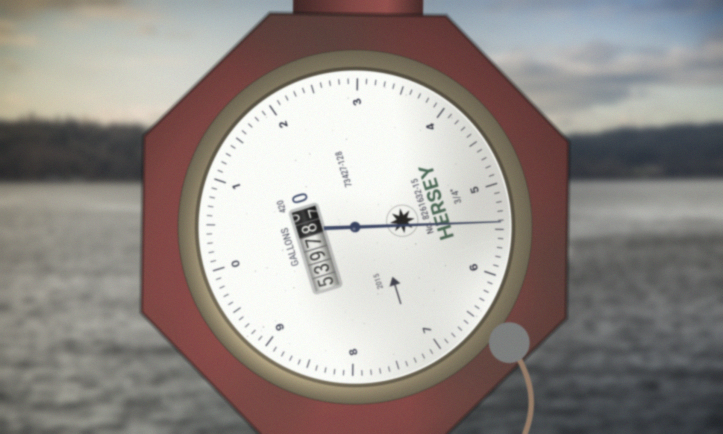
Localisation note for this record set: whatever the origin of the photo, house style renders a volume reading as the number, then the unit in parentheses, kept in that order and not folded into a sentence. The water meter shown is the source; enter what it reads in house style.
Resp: 5397865.4 (gal)
